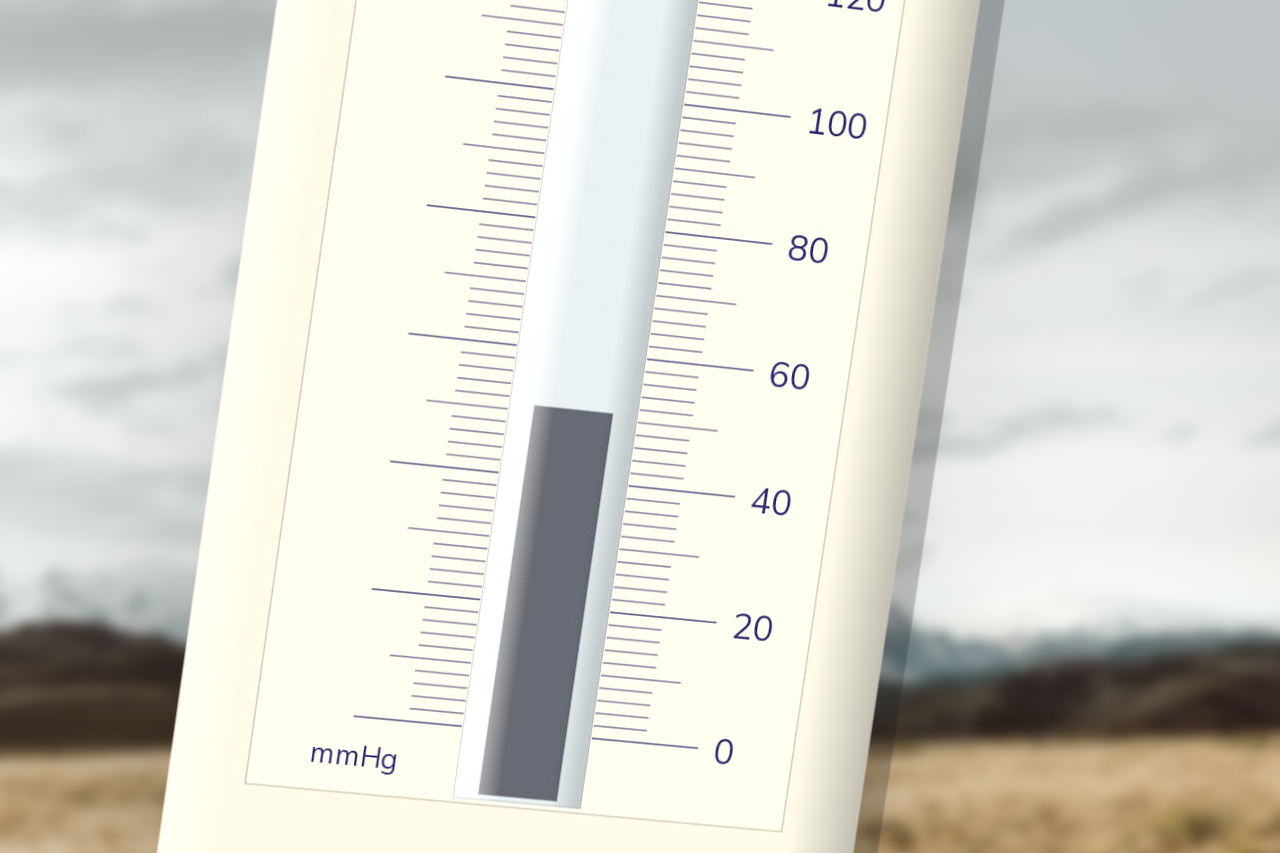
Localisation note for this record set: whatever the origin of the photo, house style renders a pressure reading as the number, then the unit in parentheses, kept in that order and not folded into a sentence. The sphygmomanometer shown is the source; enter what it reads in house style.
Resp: 51 (mmHg)
